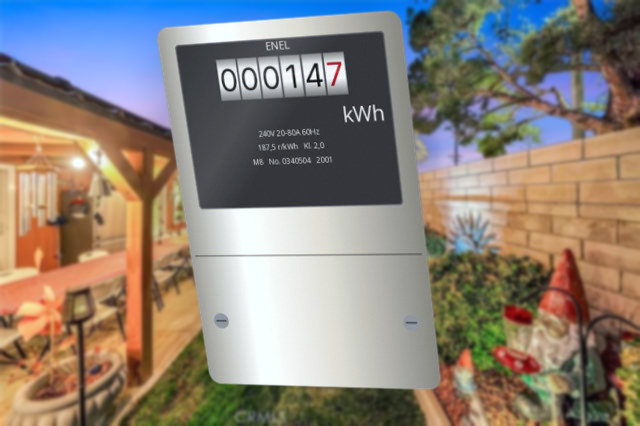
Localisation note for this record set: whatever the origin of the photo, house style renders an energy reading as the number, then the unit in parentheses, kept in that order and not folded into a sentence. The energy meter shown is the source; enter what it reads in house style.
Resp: 14.7 (kWh)
